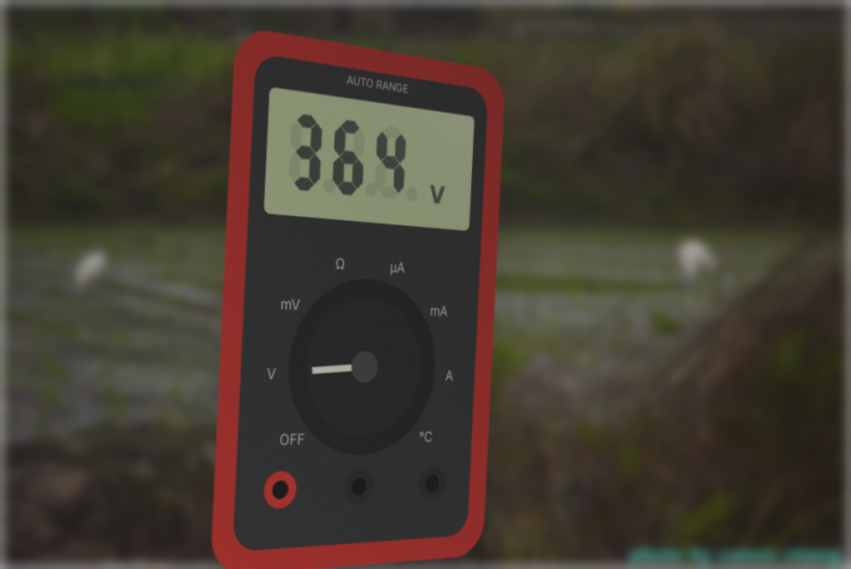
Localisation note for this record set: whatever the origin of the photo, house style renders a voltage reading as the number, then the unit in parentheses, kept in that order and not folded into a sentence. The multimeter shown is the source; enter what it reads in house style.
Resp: 364 (V)
